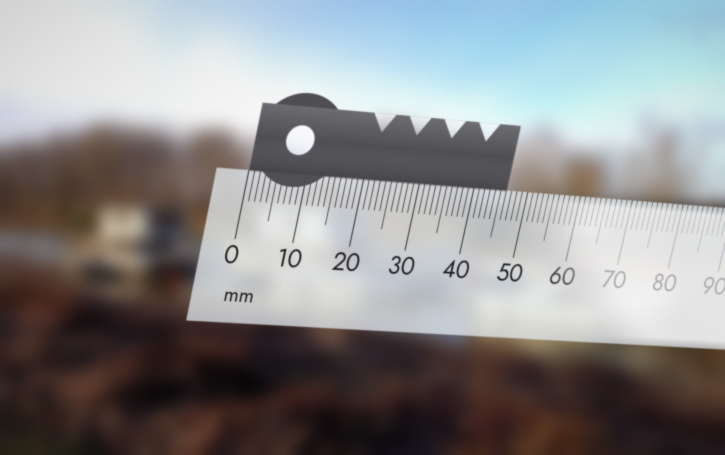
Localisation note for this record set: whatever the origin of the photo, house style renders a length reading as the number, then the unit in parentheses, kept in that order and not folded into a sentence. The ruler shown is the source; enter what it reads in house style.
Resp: 46 (mm)
